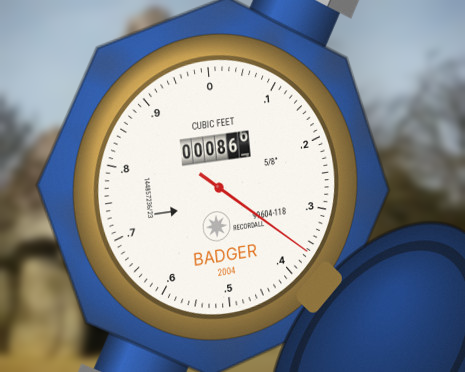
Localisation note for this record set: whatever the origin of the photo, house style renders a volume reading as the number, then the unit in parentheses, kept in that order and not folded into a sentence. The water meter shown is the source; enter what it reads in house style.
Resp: 866.36 (ft³)
